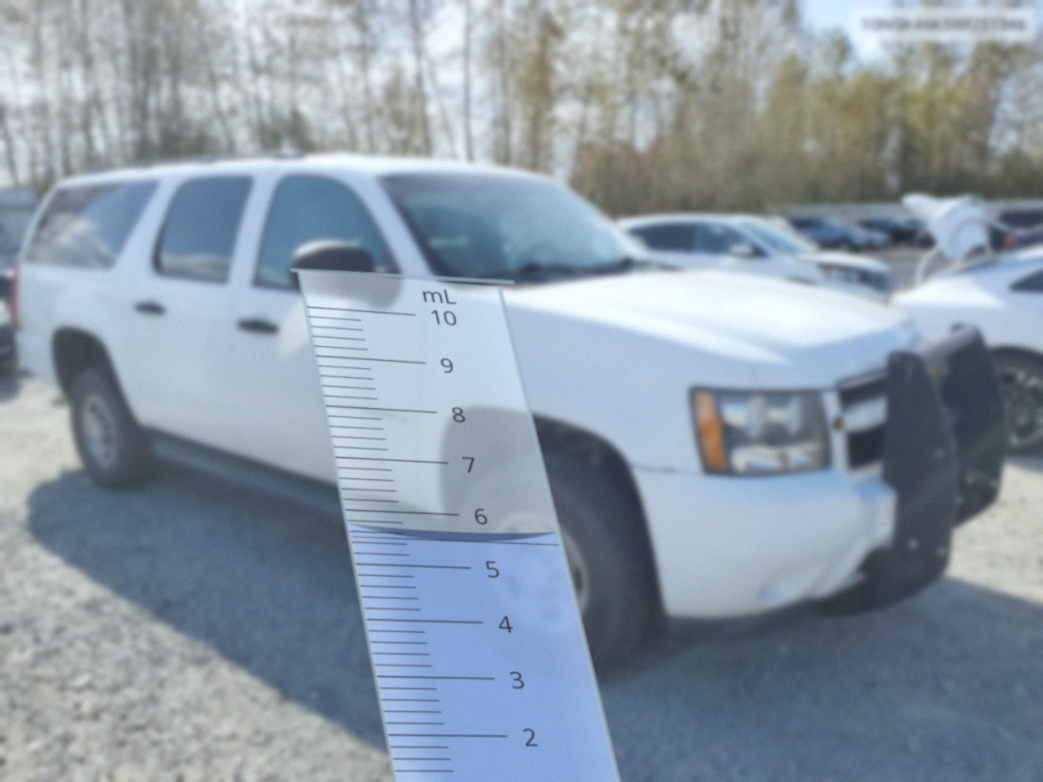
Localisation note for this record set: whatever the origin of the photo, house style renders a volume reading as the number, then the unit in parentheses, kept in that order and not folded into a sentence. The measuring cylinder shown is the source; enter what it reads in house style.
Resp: 5.5 (mL)
